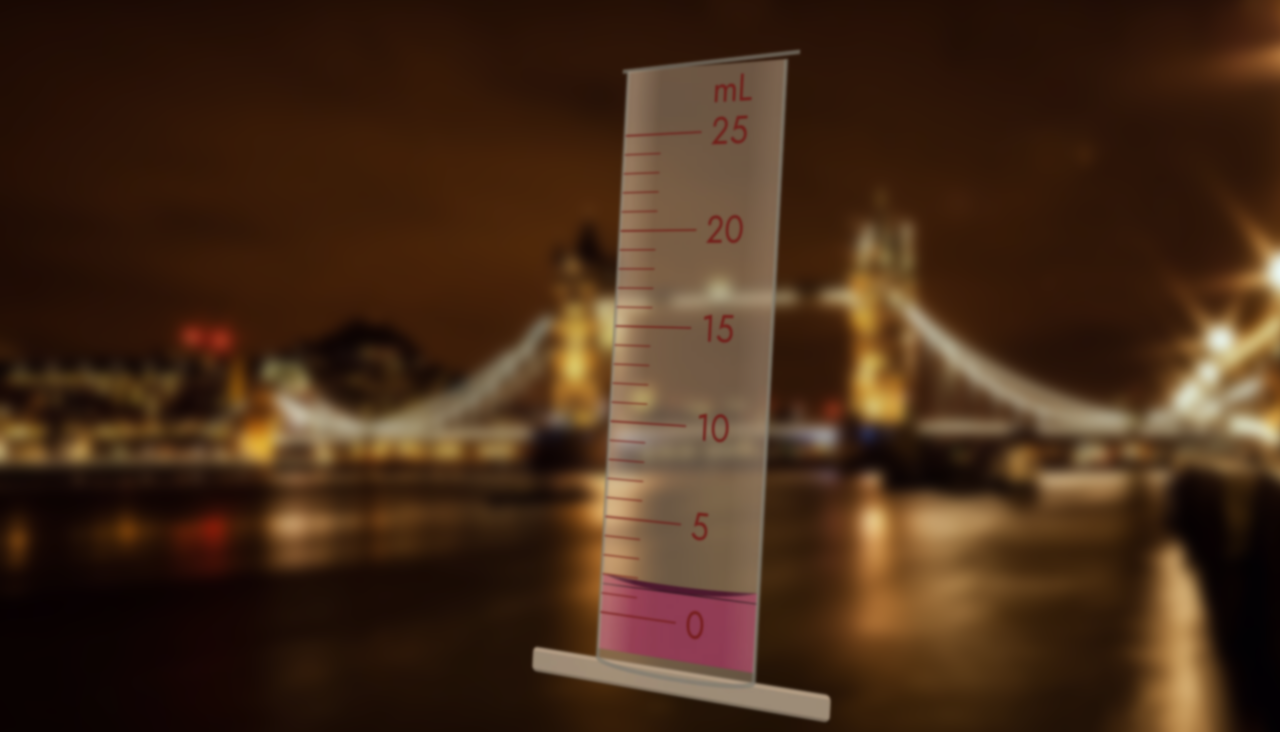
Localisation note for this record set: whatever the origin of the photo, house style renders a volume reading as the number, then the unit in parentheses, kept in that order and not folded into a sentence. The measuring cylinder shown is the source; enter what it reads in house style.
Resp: 1.5 (mL)
